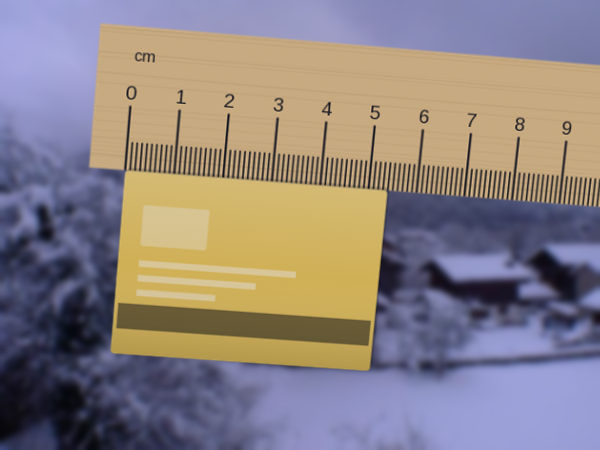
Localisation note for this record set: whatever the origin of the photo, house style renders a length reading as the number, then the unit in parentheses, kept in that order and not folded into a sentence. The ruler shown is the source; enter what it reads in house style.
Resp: 5.4 (cm)
